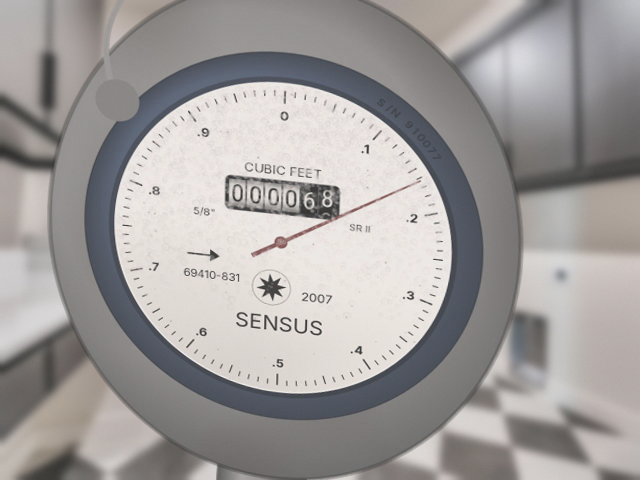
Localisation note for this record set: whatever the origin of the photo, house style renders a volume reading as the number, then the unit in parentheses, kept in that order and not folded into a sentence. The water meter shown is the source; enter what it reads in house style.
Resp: 68.16 (ft³)
